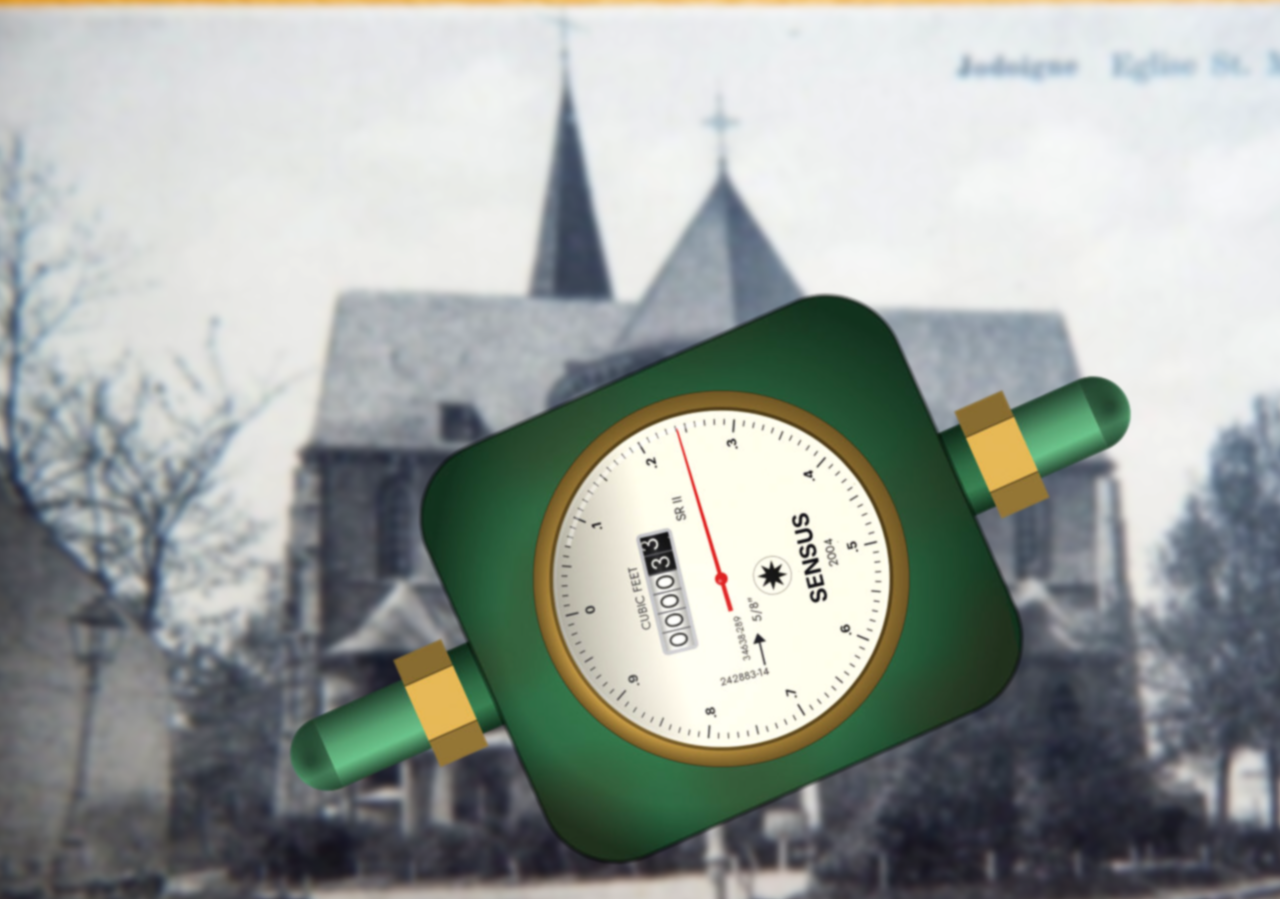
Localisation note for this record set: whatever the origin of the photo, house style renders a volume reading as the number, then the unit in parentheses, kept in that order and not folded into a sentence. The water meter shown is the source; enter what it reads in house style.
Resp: 33.24 (ft³)
